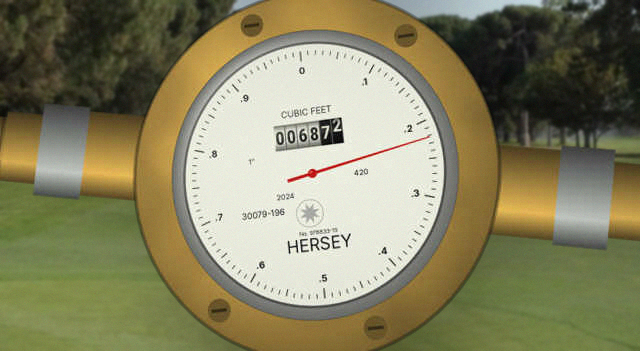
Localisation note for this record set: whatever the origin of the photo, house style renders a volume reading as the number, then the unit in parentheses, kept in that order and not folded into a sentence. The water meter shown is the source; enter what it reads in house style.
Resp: 6872.22 (ft³)
